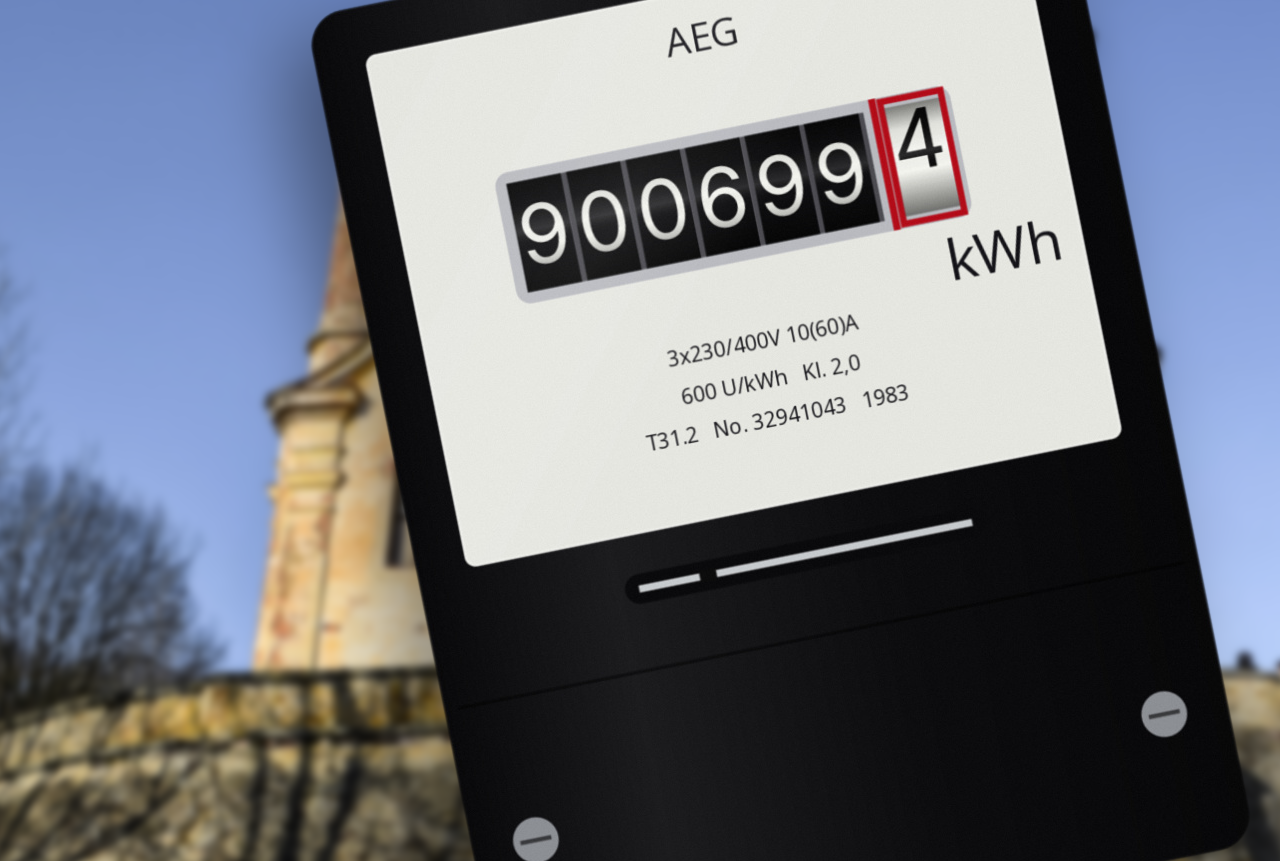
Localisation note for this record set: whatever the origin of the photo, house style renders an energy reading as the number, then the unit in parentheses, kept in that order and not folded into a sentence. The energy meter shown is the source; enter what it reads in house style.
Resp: 900699.4 (kWh)
